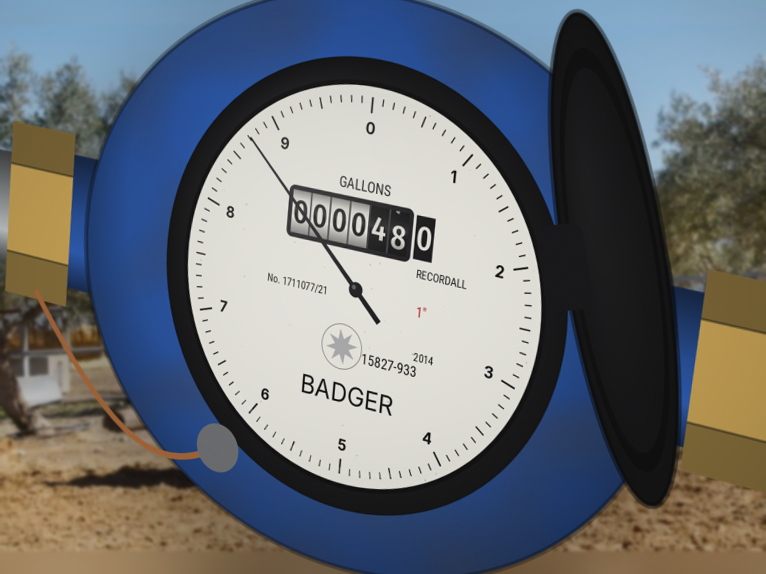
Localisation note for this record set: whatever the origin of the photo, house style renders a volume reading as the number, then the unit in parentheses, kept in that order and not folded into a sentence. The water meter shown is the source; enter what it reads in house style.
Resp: 478.7 (gal)
